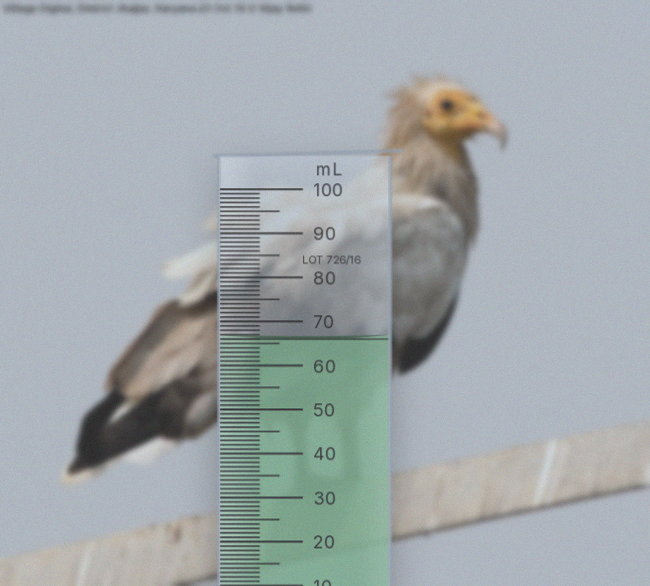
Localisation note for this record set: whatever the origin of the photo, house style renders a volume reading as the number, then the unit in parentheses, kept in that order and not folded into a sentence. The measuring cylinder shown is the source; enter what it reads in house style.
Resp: 66 (mL)
